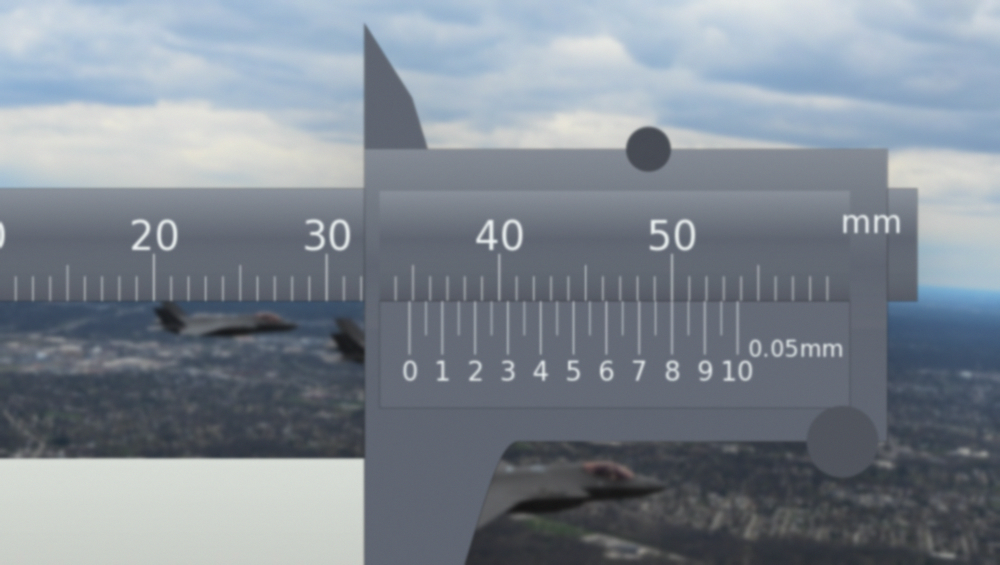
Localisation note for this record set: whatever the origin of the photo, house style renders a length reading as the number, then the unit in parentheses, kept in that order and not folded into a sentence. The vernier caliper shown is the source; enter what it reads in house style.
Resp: 34.8 (mm)
